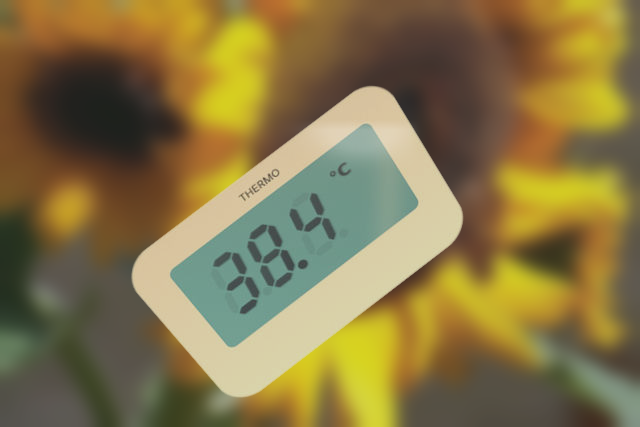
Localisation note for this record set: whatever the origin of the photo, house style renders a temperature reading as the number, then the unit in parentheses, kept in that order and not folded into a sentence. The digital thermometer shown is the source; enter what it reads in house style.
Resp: 38.4 (°C)
